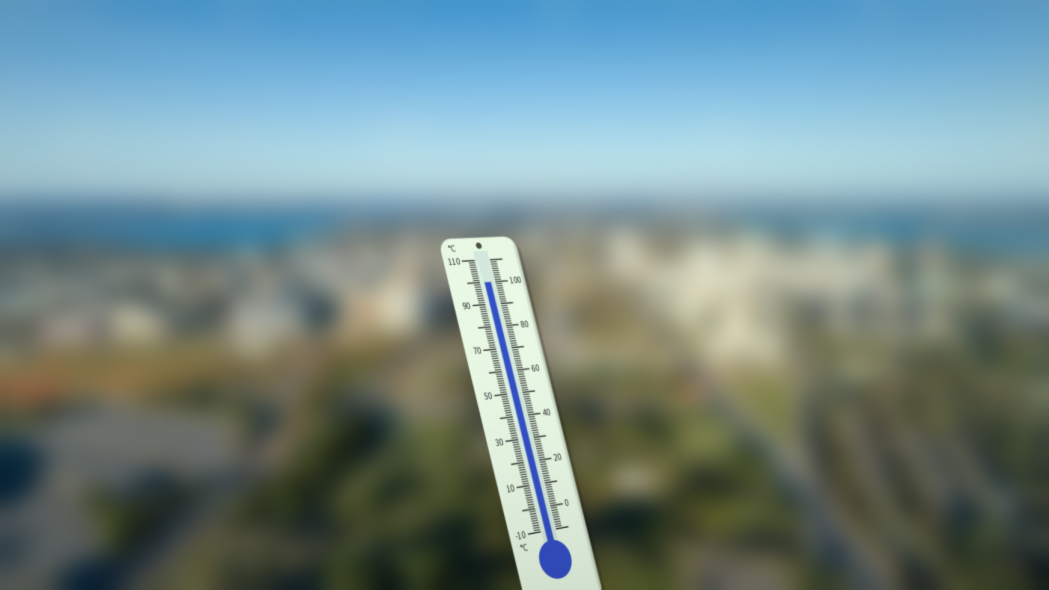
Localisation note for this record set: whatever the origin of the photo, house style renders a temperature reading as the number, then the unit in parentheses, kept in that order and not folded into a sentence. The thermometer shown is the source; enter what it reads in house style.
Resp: 100 (°C)
